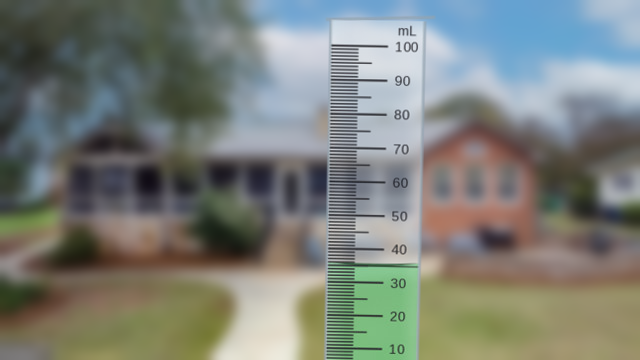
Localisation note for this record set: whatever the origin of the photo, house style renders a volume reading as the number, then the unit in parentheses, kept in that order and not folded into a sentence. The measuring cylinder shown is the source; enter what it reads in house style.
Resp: 35 (mL)
